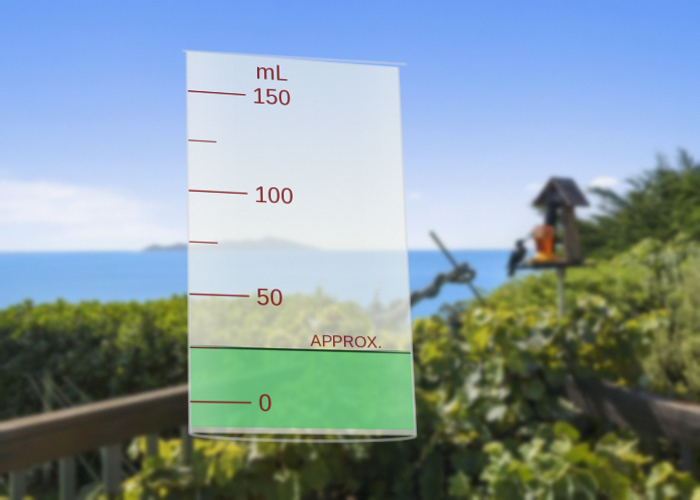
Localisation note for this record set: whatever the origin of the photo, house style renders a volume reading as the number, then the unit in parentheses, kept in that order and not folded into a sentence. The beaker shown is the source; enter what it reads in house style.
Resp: 25 (mL)
